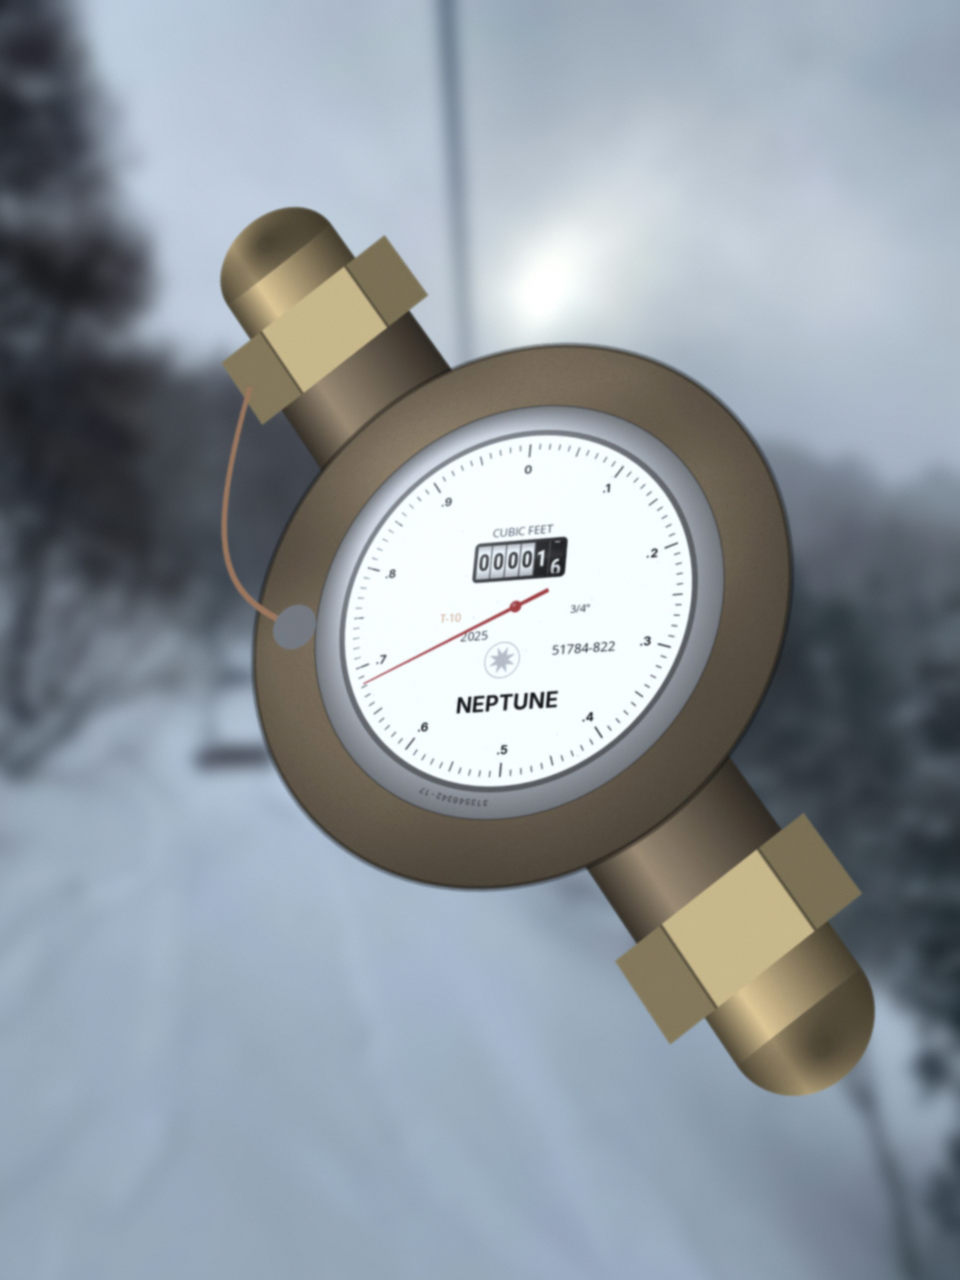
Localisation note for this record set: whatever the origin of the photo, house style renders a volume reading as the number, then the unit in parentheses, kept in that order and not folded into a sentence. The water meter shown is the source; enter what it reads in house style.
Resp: 15.68 (ft³)
